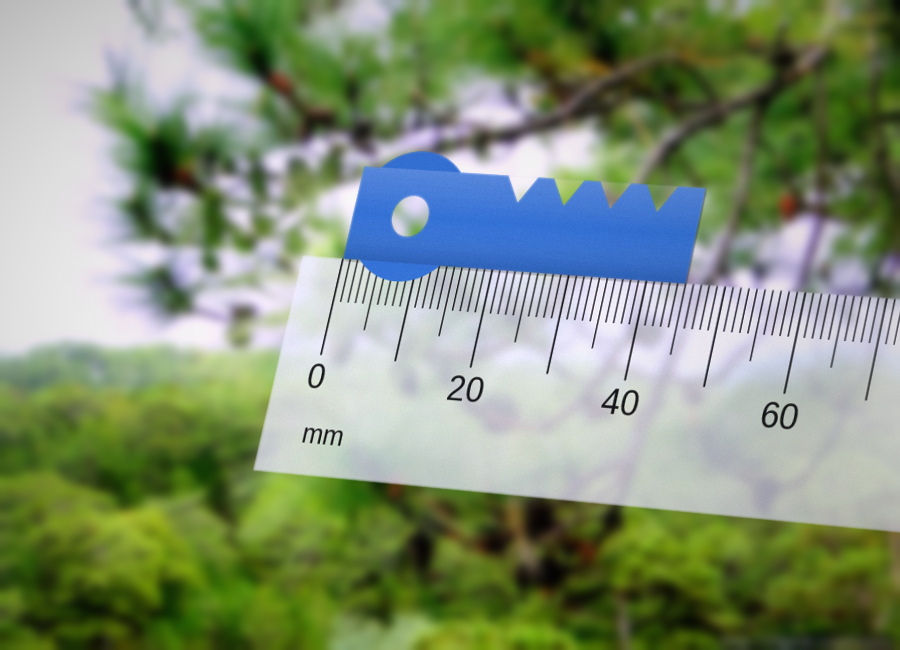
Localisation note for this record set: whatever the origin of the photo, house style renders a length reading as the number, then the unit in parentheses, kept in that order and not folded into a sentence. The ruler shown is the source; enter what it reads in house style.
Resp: 45 (mm)
